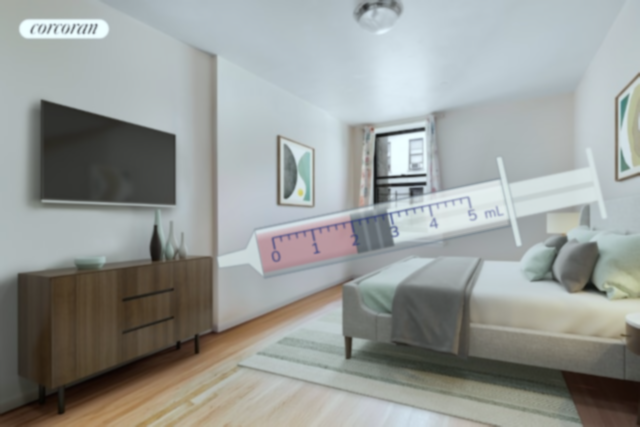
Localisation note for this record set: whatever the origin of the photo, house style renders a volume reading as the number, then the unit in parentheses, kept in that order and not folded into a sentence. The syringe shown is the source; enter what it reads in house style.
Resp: 2 (mL)
